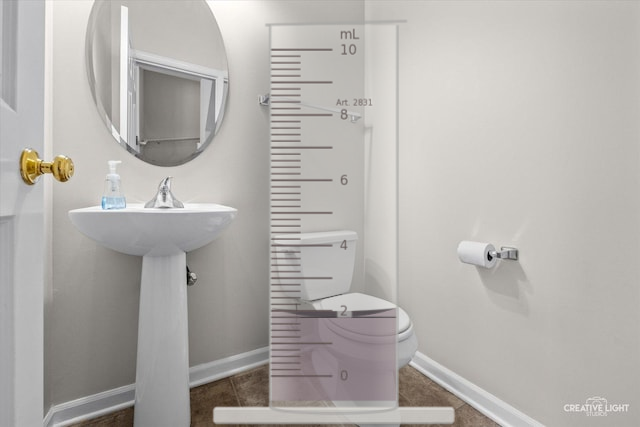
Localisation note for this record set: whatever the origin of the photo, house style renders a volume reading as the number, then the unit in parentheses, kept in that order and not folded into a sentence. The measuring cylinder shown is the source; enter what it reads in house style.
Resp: 1.8 (mL)
